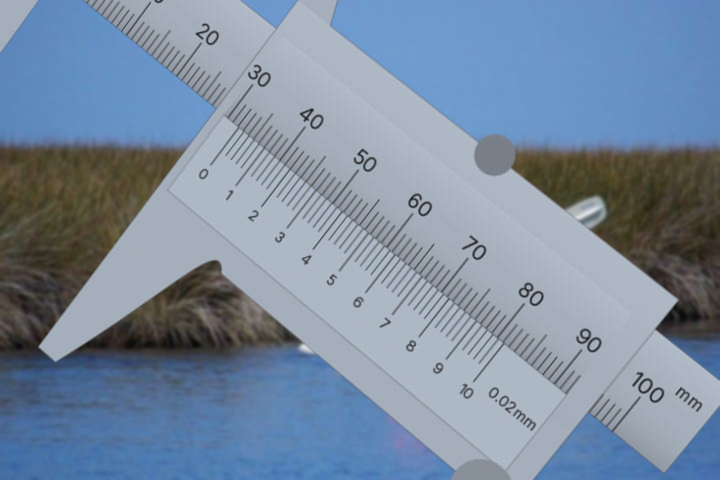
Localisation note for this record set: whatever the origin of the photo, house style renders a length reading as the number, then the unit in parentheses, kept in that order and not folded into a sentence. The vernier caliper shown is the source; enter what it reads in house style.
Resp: 32.2 (mm)
